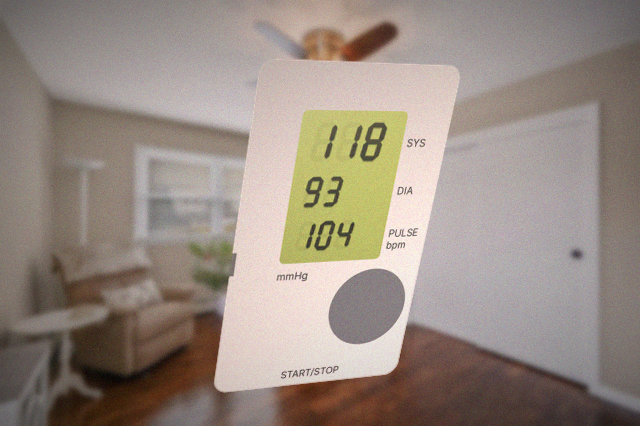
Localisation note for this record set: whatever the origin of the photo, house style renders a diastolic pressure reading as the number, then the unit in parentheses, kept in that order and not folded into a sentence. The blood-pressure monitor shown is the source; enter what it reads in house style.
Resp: 93 (mmHg)
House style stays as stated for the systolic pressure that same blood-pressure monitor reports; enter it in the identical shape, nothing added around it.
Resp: 118 (mmHg)
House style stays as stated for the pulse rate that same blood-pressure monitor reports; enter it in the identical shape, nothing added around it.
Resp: 104 (bpm)
